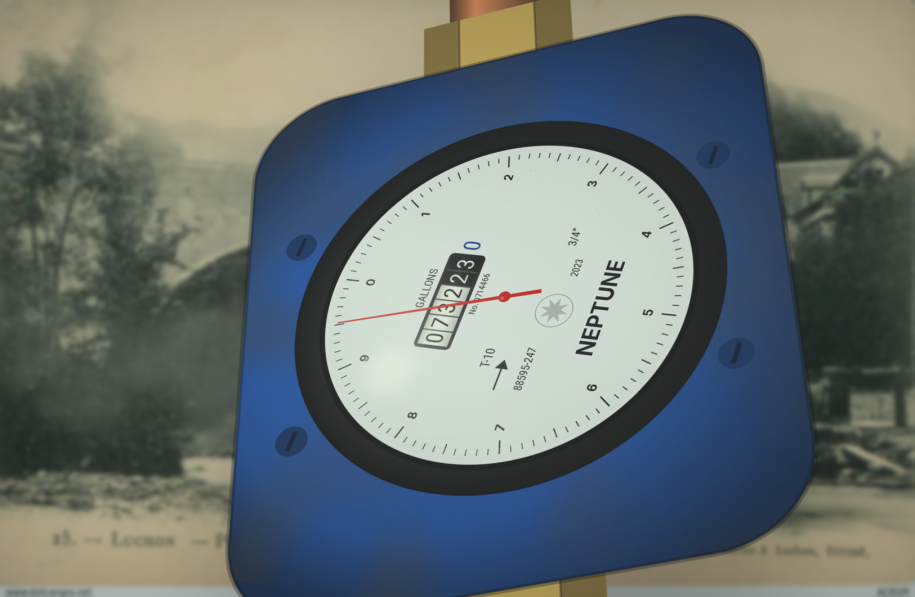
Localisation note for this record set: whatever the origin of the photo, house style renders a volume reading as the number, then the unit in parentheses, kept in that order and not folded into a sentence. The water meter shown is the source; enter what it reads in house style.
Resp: 732229.5 (gal)
